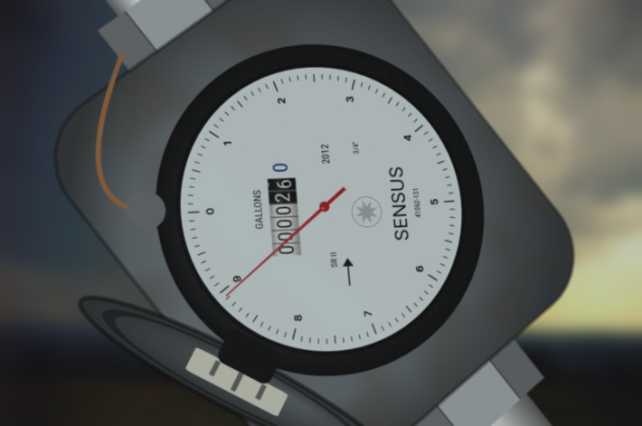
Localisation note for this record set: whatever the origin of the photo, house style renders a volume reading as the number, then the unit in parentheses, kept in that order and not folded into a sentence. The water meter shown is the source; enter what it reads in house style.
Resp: 258.9 (gal)
